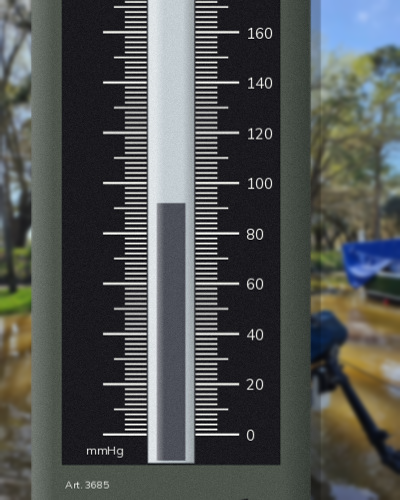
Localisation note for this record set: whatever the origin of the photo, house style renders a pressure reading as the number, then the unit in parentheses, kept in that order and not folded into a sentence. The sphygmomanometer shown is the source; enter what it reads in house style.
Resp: 92 (mmHg)
